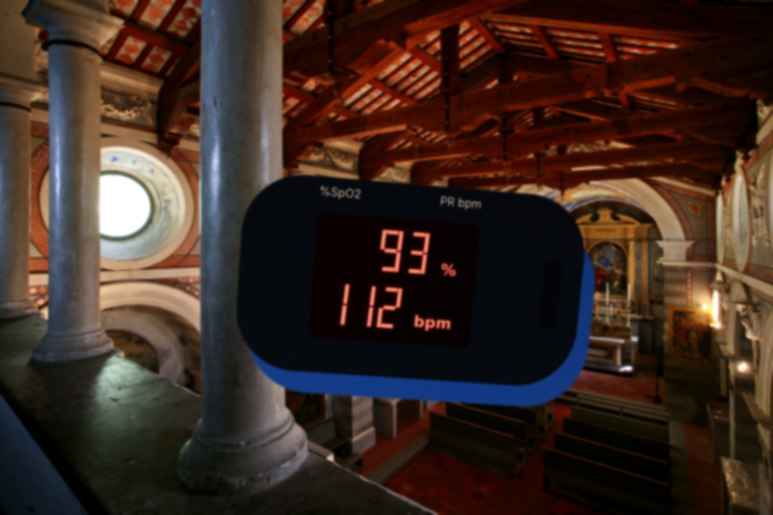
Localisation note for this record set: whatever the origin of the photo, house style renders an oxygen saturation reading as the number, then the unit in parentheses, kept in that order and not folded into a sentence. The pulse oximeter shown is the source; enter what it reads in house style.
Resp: 93 (%)
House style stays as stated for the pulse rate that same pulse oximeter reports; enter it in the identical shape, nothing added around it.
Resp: 112 (bpm)
